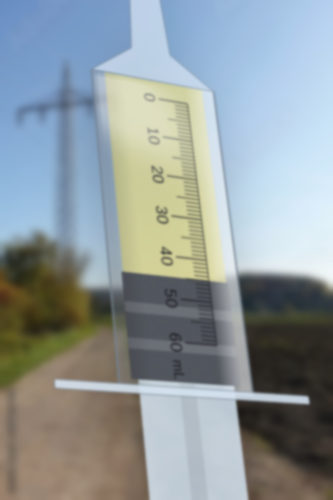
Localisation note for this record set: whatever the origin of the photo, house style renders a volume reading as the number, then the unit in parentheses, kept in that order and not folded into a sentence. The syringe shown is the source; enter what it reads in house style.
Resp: 45 (mL)
